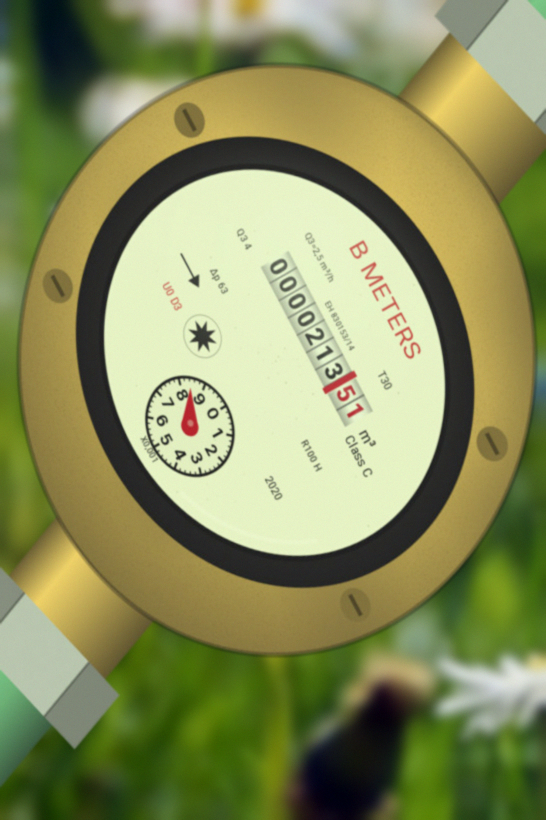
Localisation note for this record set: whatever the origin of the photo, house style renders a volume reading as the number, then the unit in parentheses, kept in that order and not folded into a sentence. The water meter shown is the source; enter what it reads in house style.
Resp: 213.518 (m³)
